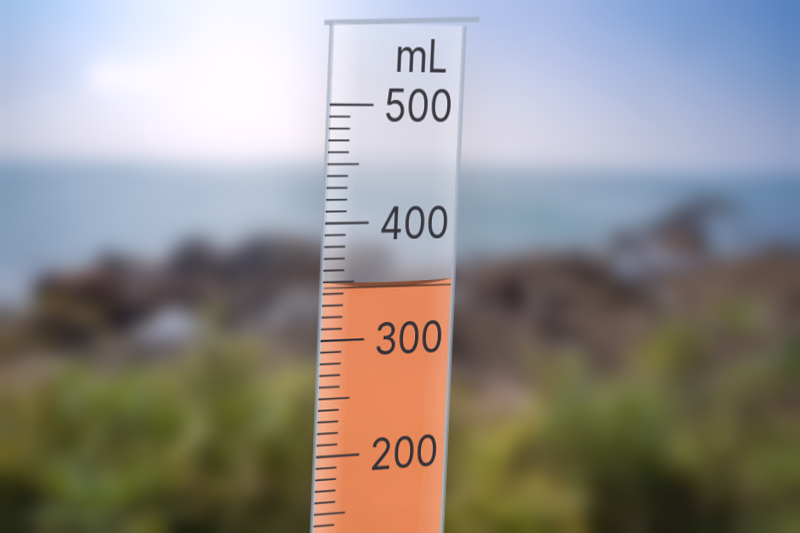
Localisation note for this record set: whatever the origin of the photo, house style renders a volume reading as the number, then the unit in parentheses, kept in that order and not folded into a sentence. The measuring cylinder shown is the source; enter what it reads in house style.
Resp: 345 (mL)
